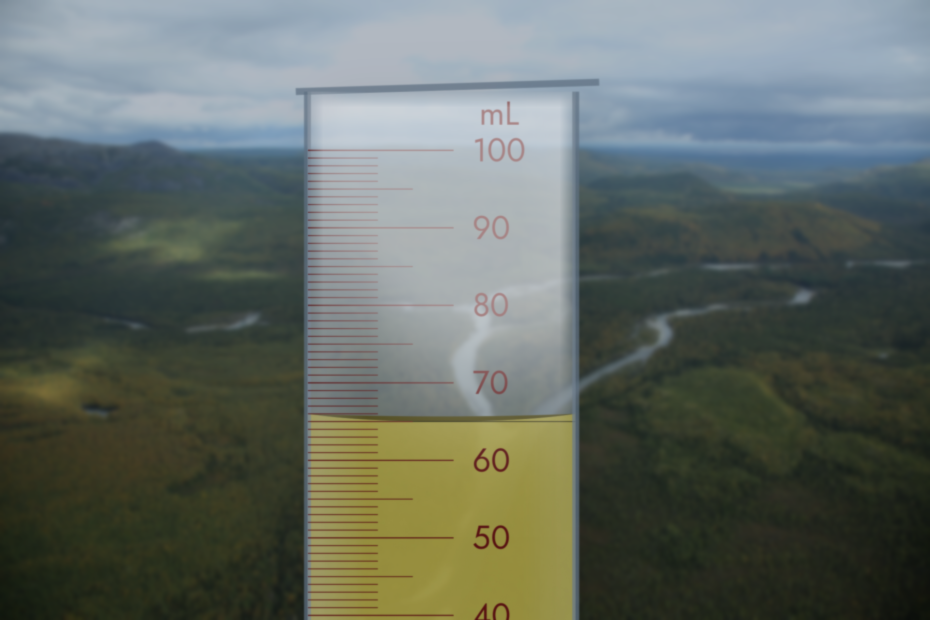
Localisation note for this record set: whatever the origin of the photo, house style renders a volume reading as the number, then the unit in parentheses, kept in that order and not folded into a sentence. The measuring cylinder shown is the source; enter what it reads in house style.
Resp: 65 (mL)
